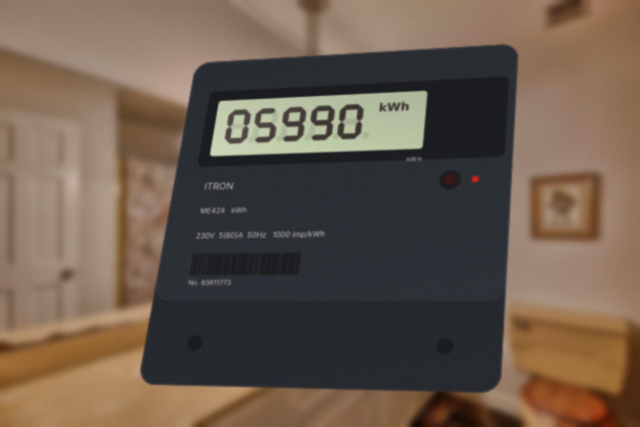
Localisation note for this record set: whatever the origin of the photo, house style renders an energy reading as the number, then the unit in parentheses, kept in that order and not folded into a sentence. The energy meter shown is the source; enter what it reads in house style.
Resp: 5990 (kWh)
